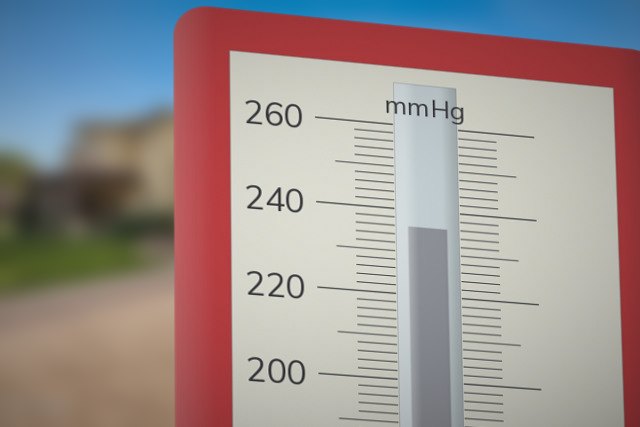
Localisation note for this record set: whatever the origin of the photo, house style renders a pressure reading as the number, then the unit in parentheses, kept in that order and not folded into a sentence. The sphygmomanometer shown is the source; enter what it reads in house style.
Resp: 236 (mmHg)
